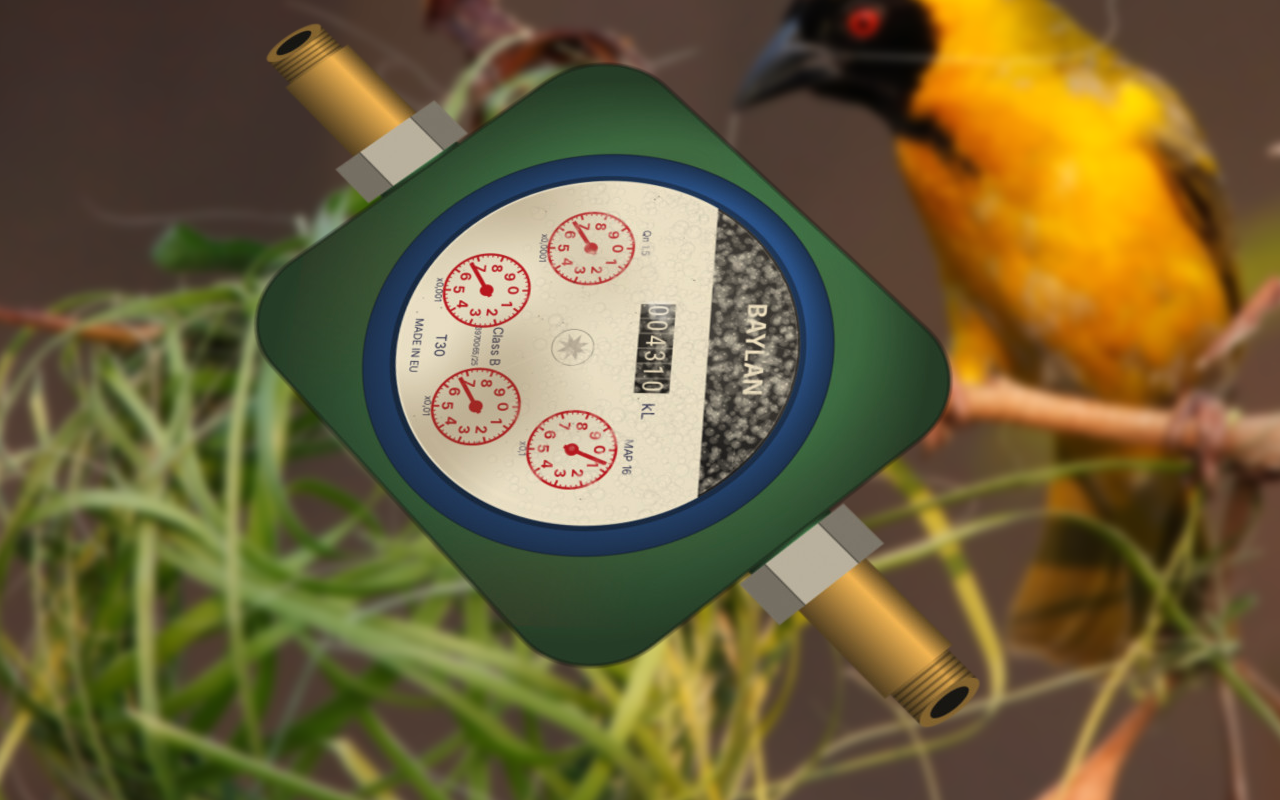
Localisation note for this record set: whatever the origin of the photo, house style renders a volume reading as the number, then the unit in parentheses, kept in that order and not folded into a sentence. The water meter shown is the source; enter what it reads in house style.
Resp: 4310.0666 (kL)
